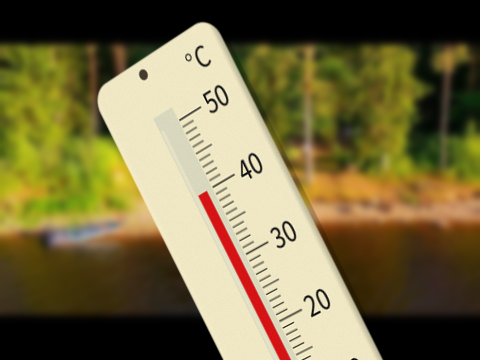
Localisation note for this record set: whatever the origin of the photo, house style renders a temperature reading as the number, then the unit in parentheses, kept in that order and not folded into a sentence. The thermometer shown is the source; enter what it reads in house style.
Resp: 40 (°C)
